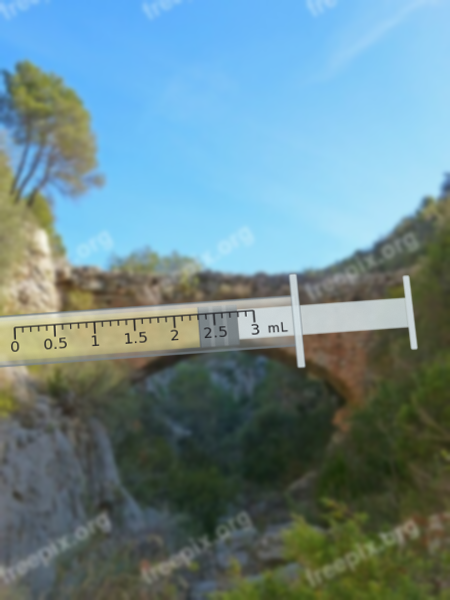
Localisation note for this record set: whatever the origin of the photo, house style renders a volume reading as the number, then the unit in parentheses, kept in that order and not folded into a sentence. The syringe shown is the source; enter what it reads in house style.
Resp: 2.3 (mL)
